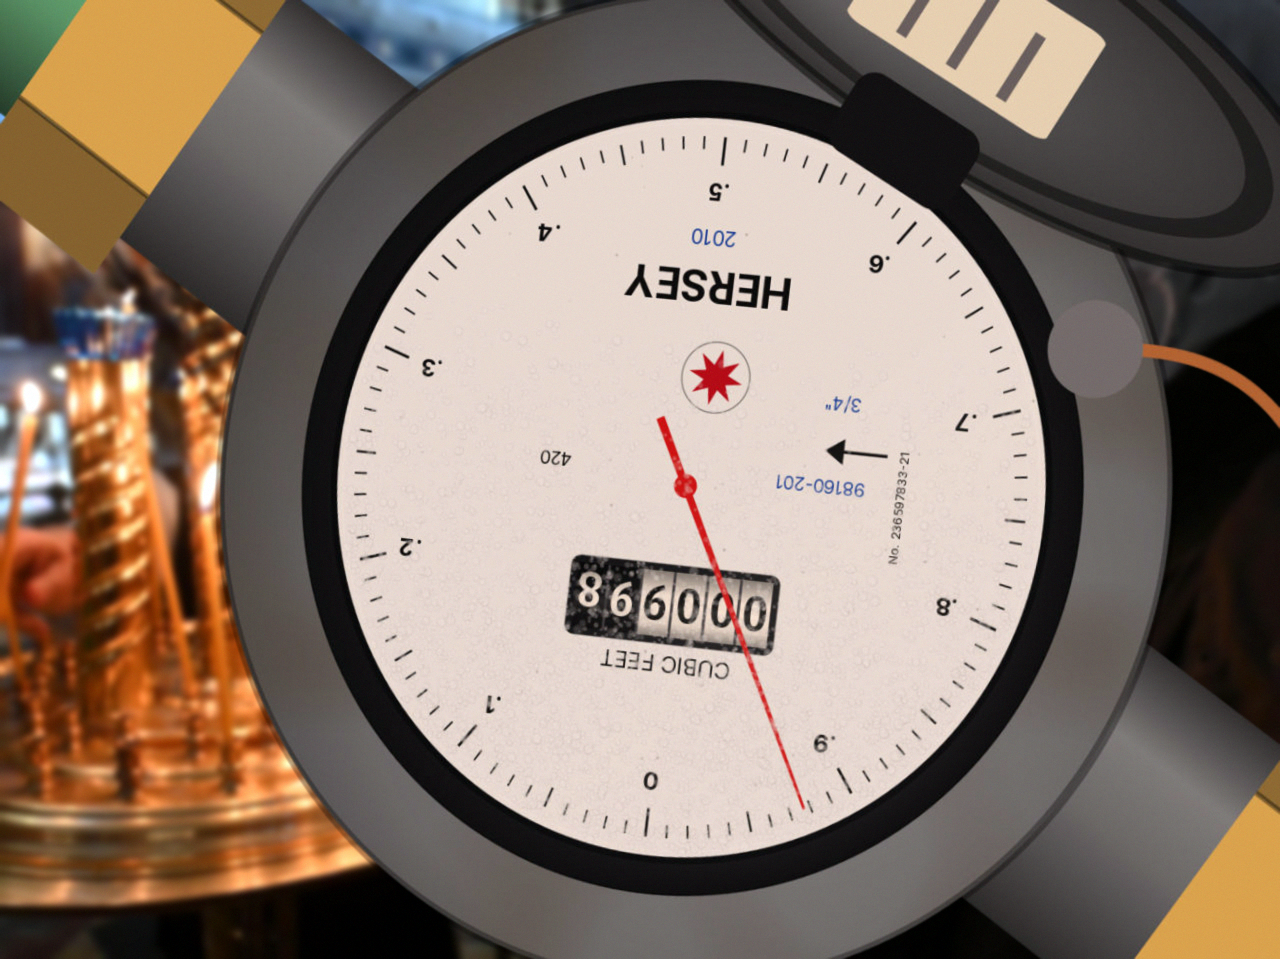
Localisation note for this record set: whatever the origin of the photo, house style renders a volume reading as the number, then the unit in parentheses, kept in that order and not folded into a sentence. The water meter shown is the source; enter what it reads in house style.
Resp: 997.92 (ft³)
